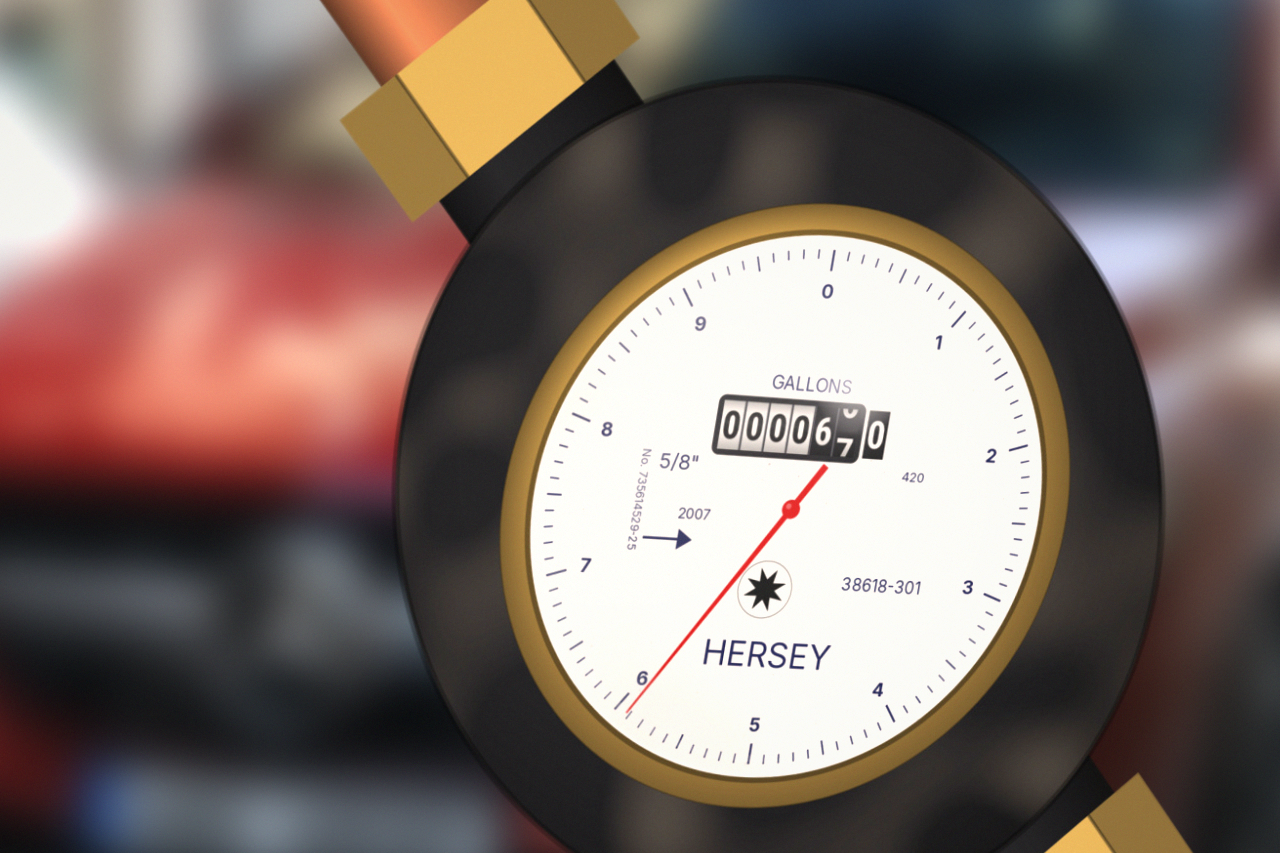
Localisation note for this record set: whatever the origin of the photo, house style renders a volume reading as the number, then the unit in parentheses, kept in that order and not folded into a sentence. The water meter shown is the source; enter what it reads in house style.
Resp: 665.9 (gal)
